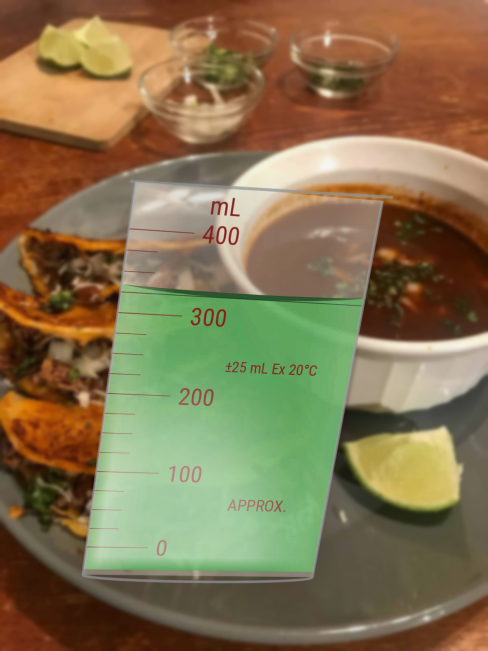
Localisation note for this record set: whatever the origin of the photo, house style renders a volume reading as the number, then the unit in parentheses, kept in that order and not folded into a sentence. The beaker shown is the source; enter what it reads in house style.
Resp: 325 (mL)
